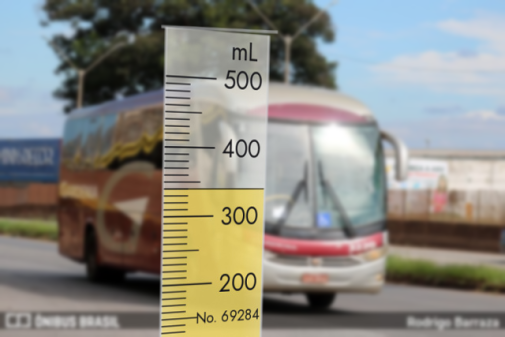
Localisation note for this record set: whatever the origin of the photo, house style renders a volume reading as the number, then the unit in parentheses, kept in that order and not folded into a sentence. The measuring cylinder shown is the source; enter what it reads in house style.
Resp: 340 (mL)
